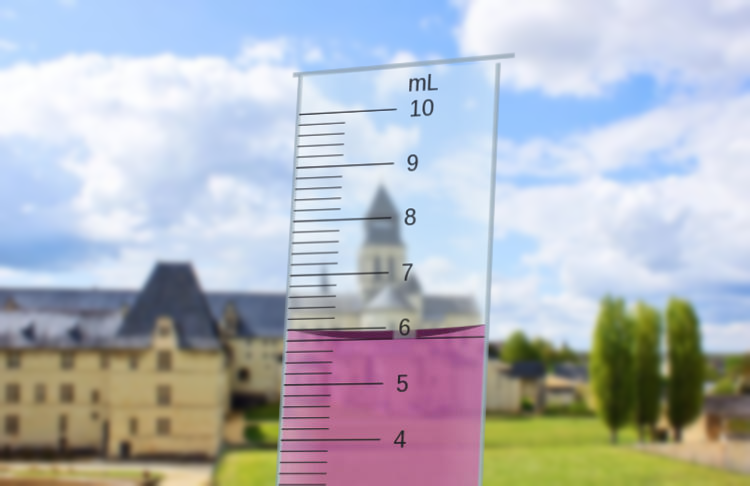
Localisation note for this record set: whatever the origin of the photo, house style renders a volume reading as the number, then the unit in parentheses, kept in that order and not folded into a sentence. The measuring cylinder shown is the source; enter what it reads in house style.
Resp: 5.8 (mL)
